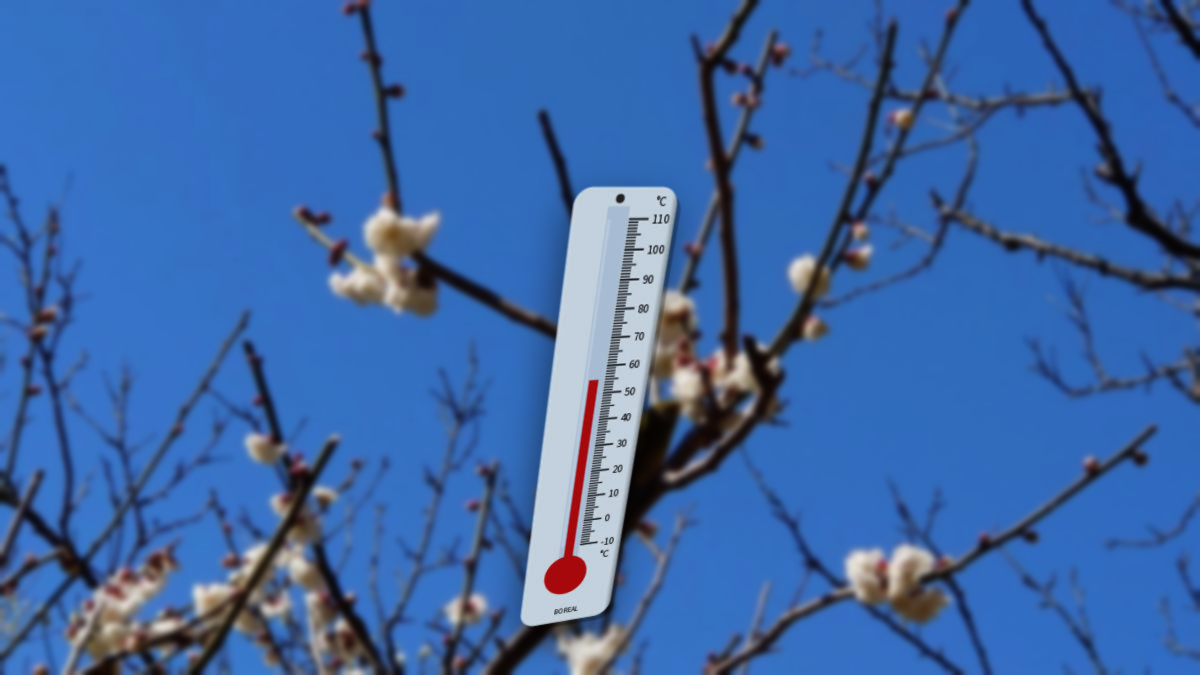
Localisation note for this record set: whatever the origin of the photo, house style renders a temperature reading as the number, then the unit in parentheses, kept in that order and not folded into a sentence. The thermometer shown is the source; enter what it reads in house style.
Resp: 55 (°C)
